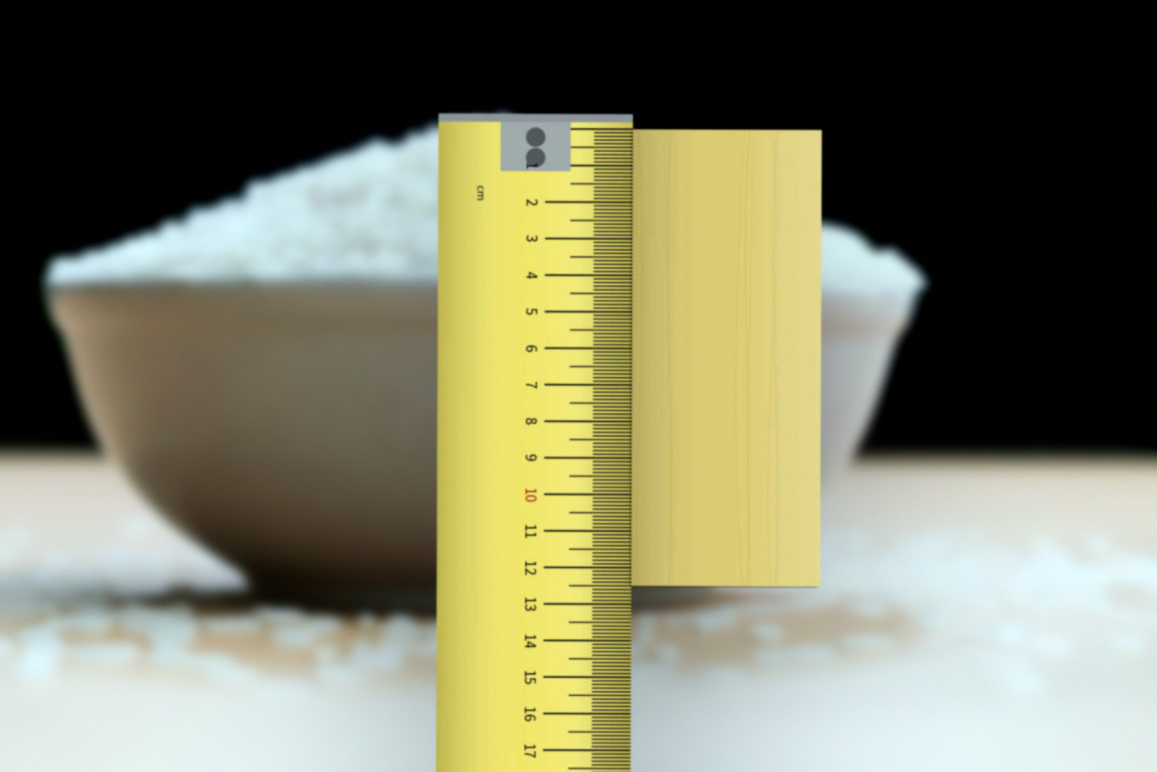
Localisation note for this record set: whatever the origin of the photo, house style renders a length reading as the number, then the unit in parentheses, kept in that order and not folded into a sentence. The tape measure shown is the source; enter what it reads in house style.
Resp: 12.5 (cm)
